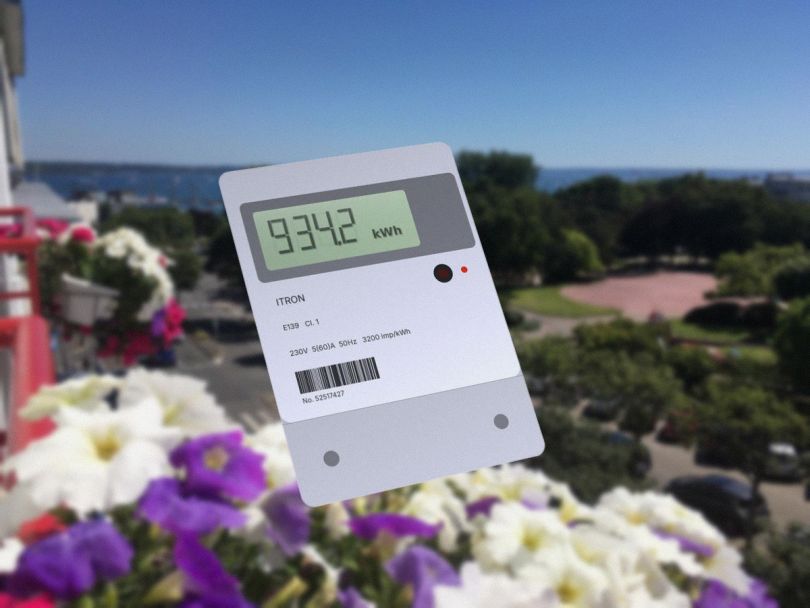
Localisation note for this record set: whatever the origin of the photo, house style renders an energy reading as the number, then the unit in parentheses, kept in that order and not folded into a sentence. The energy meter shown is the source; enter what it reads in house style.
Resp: 934.2 (kWh)
